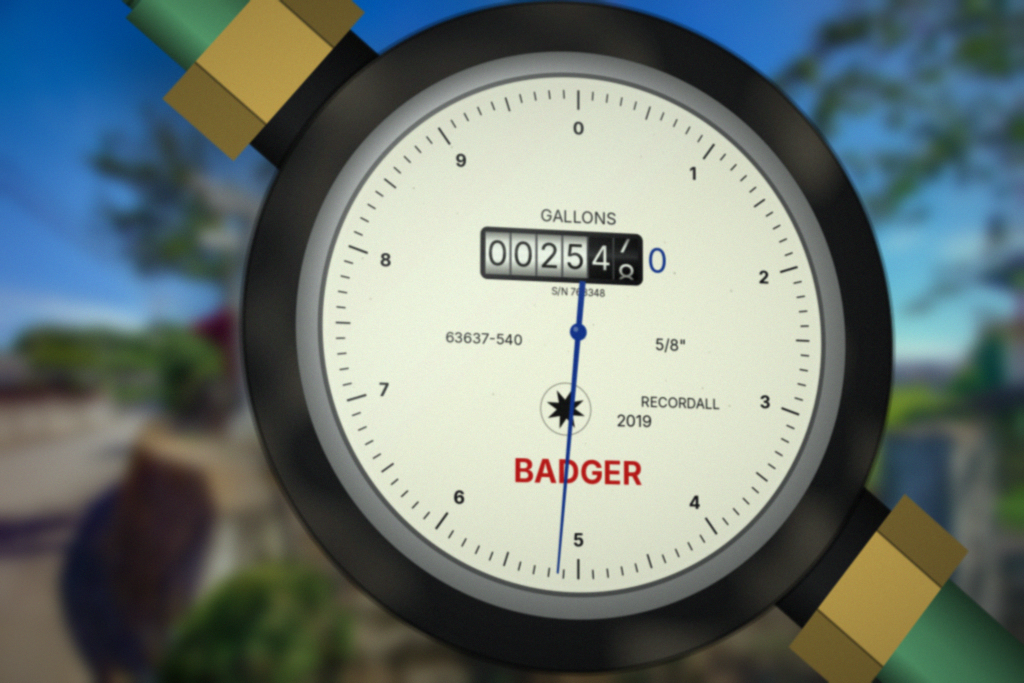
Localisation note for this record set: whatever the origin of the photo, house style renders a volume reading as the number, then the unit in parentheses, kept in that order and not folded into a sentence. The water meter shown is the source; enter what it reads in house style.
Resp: 25475.1 (gal)
